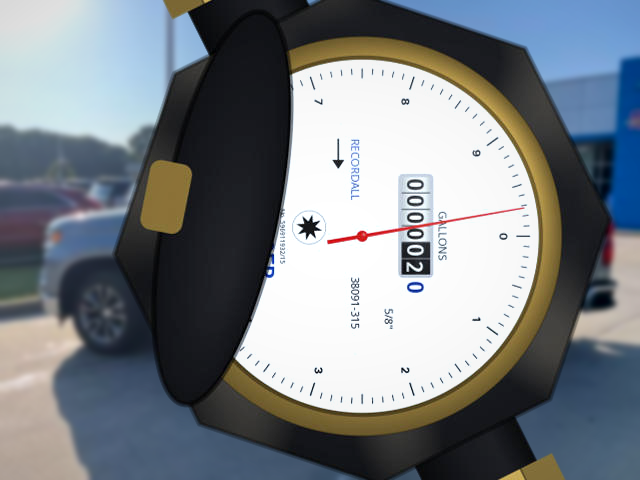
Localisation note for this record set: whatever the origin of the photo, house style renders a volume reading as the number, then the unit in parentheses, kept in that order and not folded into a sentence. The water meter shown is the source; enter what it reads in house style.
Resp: 19.7 (gal)
